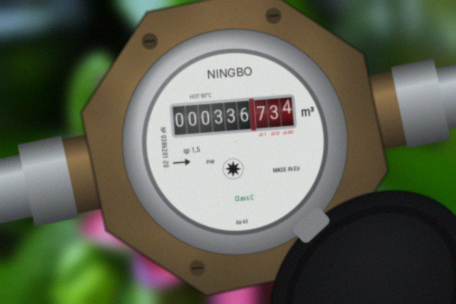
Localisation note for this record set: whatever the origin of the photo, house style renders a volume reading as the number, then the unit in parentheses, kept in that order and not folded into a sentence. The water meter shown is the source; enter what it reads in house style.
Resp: 336.734 (m³)
